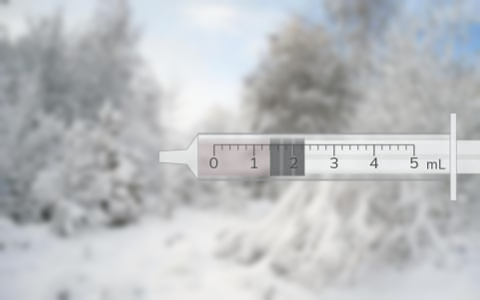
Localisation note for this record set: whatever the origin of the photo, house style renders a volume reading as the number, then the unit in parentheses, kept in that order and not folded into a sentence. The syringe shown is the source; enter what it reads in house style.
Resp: 1.4 (mL)
